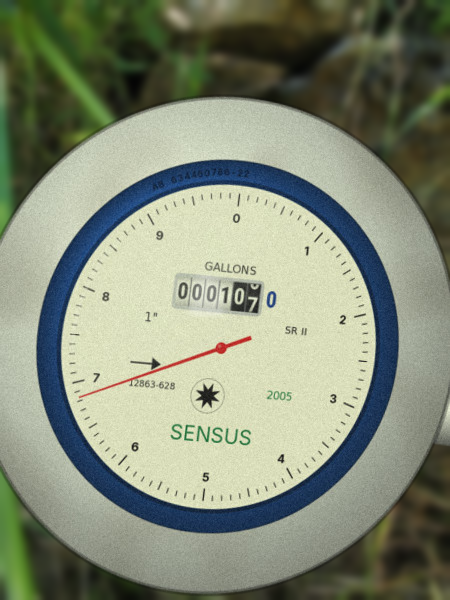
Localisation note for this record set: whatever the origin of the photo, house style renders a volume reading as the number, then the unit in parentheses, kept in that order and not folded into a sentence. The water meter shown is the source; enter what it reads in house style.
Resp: 1066.8 (gal)
